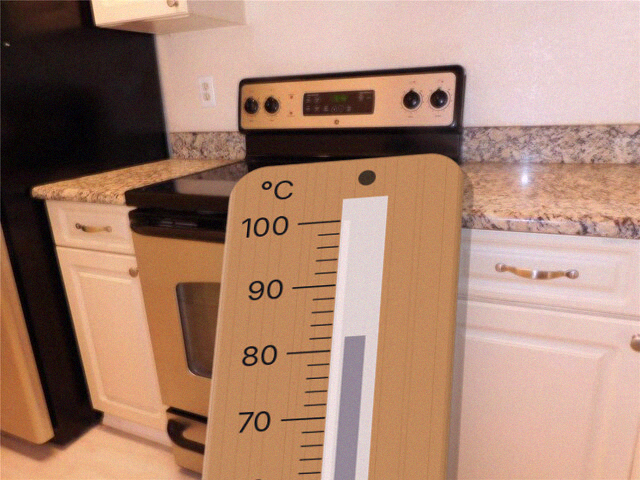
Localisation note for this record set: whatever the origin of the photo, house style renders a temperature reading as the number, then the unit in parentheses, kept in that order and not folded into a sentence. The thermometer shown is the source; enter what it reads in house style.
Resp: 82 (°C)
